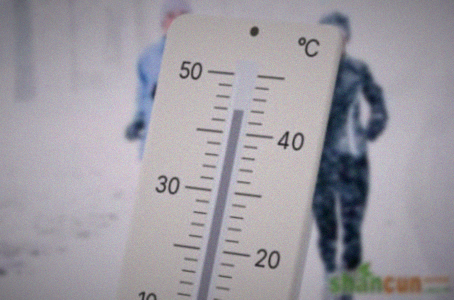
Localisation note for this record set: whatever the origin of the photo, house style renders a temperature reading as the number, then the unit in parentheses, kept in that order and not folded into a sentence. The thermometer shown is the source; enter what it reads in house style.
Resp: 44 (°C)
